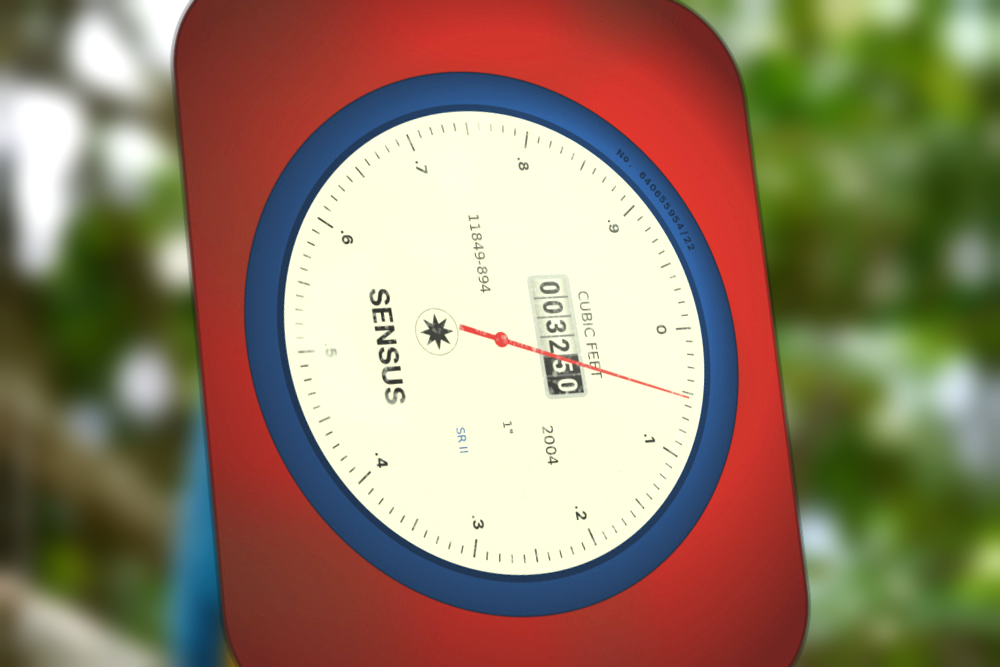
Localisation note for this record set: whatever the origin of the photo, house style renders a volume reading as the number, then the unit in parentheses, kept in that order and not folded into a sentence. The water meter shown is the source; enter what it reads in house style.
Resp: 3250.05 (ft³)
